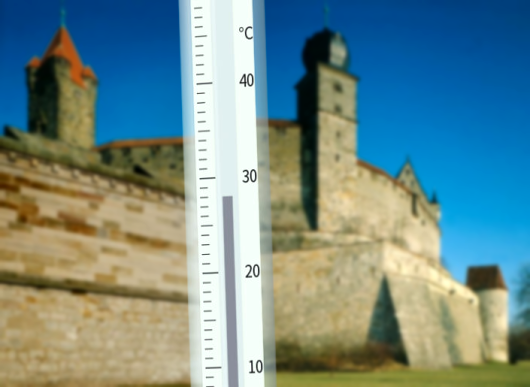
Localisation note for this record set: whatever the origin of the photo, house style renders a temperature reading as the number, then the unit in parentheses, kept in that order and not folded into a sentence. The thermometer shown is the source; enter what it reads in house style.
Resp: 28 (°C)
